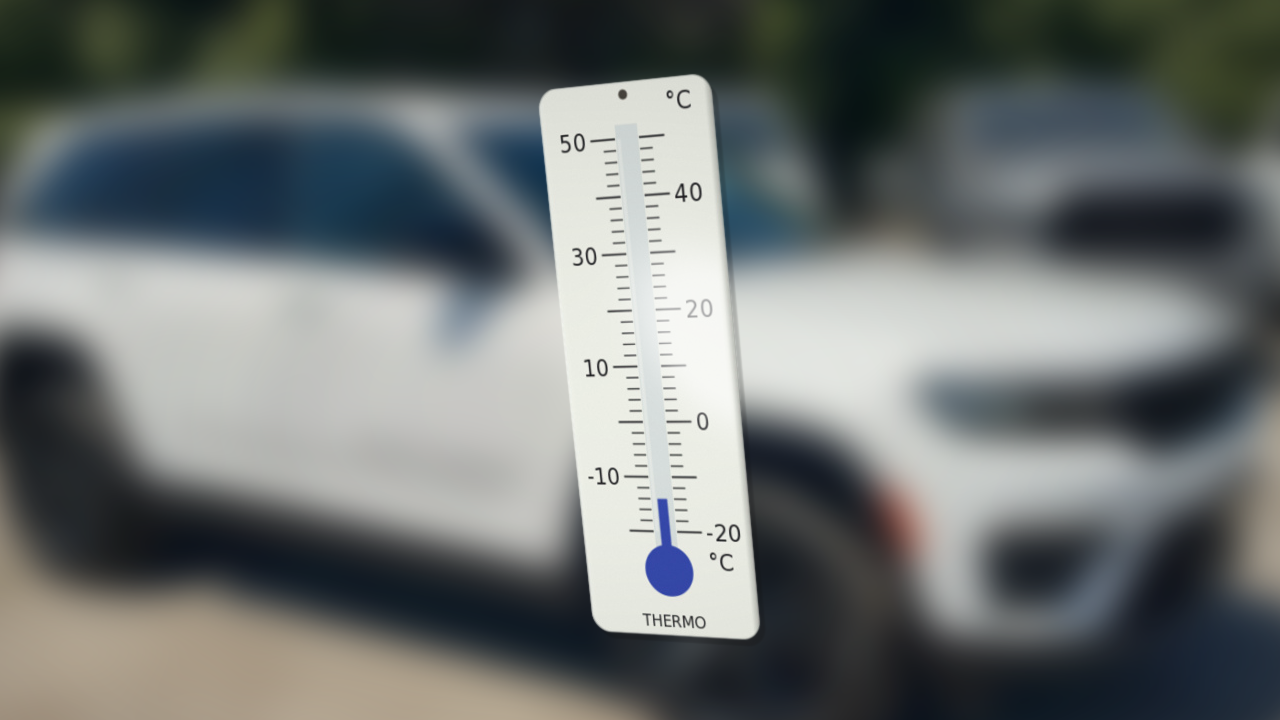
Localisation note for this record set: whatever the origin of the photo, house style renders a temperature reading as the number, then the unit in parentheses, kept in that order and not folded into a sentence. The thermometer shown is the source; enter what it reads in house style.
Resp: -14 (°C)
